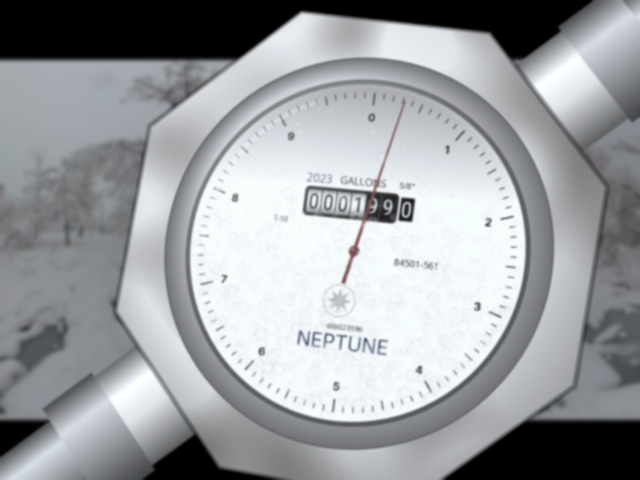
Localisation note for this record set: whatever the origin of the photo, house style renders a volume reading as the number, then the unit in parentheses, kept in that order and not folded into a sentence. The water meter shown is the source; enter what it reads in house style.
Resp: 1990.3 (gal)
